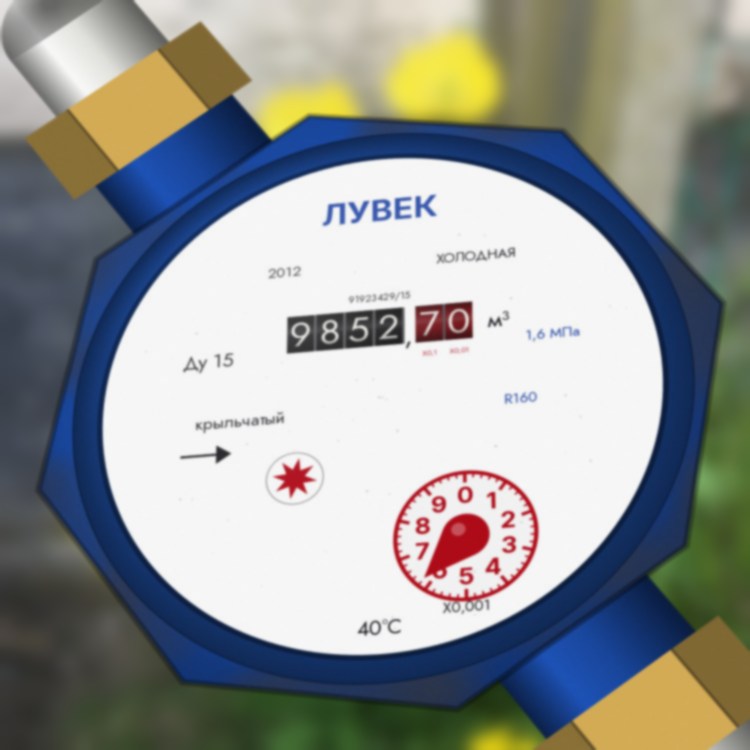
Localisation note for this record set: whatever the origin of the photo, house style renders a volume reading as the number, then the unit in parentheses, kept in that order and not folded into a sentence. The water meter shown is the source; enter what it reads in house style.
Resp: 9852.706 (m³)
